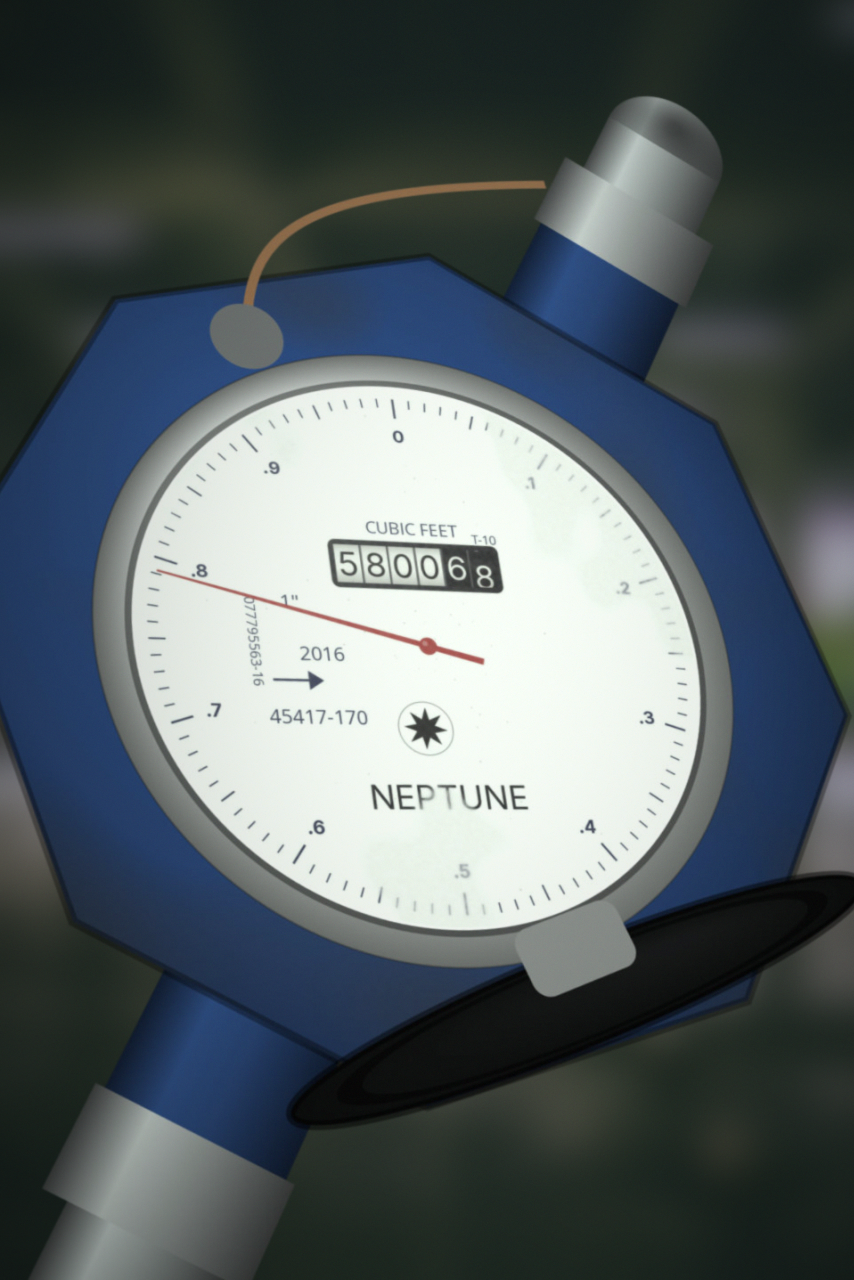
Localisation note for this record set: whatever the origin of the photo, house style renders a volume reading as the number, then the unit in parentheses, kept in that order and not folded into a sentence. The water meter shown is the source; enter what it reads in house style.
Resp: 580067.79 (ft³)
